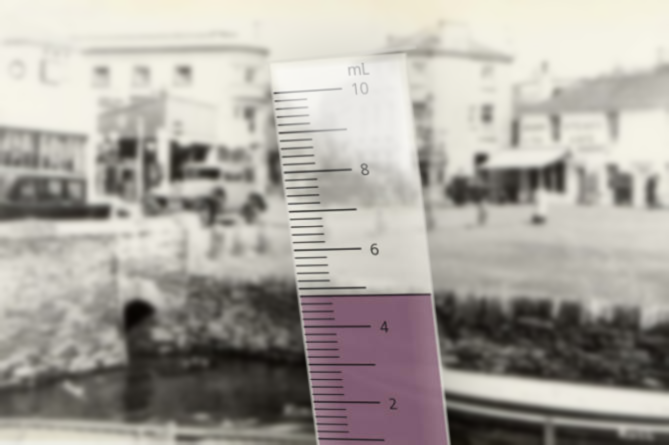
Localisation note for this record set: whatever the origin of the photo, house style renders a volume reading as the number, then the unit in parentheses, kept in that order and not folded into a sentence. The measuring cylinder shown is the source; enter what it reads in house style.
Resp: 4.8 (mL)
